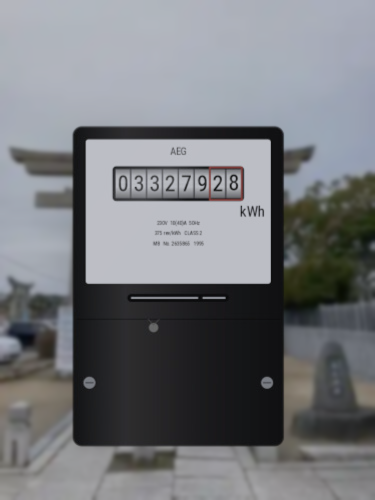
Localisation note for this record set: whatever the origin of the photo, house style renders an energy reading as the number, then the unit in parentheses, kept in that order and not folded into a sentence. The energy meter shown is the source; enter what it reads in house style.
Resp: 33279.28 (kWh)
